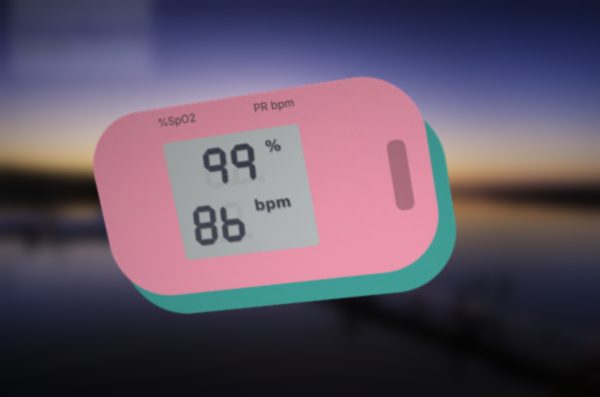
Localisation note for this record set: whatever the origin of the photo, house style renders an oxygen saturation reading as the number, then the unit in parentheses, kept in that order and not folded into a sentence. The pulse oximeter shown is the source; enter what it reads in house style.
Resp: 99 (%)
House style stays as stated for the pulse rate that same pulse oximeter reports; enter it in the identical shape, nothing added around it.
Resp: 86 (bpm)
